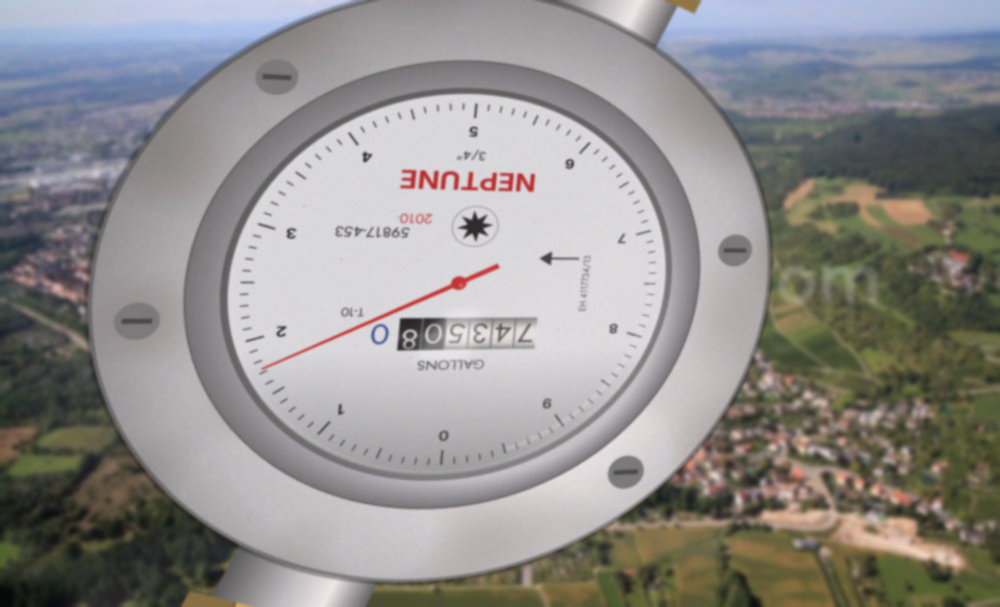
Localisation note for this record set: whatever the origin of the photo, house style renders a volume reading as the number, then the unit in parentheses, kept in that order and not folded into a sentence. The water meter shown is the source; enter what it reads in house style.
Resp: 7435081.7 (gal)
